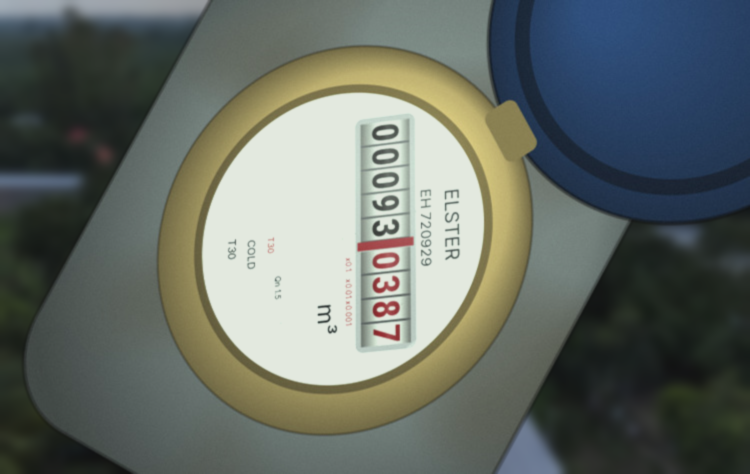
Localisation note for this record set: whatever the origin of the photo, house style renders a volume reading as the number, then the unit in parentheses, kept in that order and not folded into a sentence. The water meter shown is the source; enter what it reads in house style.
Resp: 93.0387 (m³)
